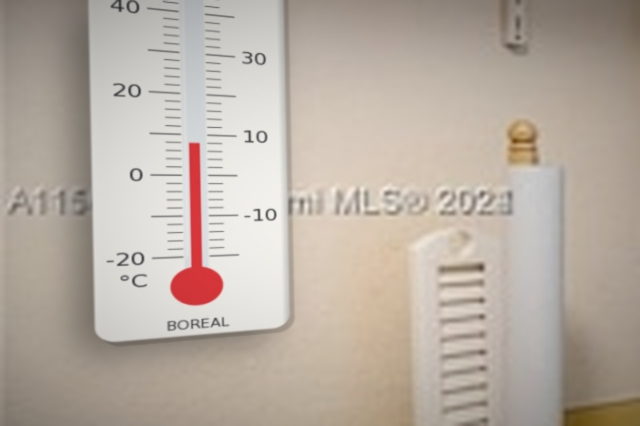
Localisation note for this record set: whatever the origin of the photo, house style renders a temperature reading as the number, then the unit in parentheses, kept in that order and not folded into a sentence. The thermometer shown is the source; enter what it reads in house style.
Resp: 8 (°C)
